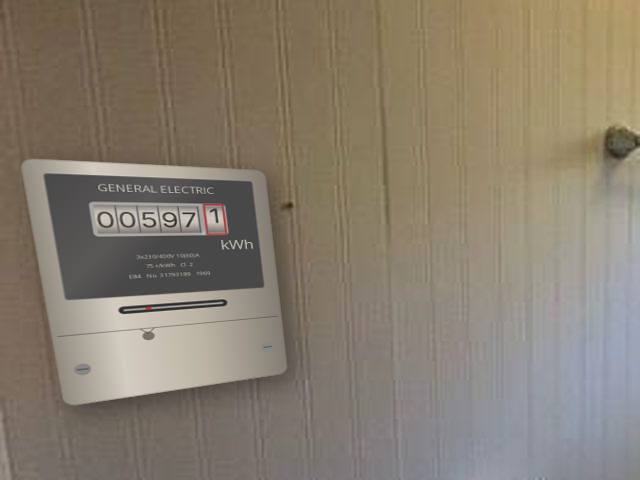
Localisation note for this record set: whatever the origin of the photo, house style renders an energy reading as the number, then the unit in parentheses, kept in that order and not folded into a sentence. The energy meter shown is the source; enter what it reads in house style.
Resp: 597.1 (kWh)
